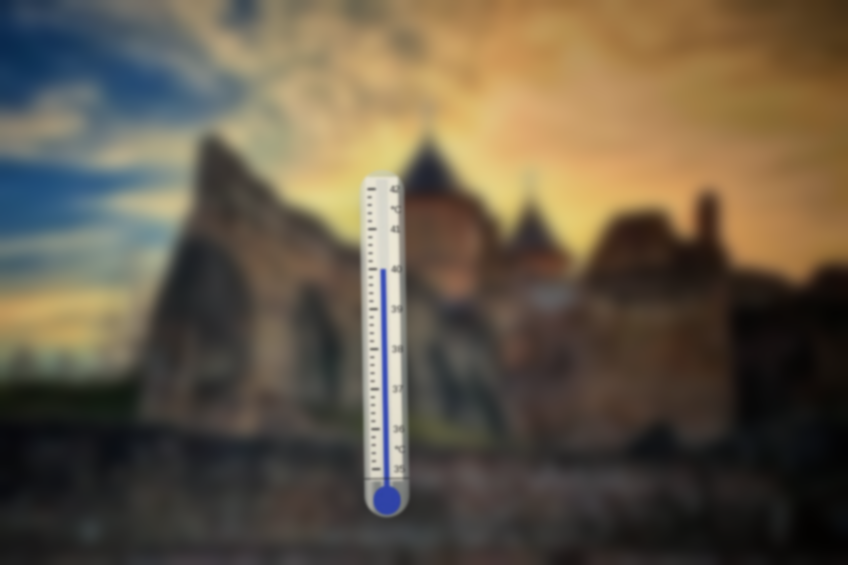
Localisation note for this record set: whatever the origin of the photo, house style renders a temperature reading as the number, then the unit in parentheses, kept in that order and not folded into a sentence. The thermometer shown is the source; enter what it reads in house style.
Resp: 40 (°C)
